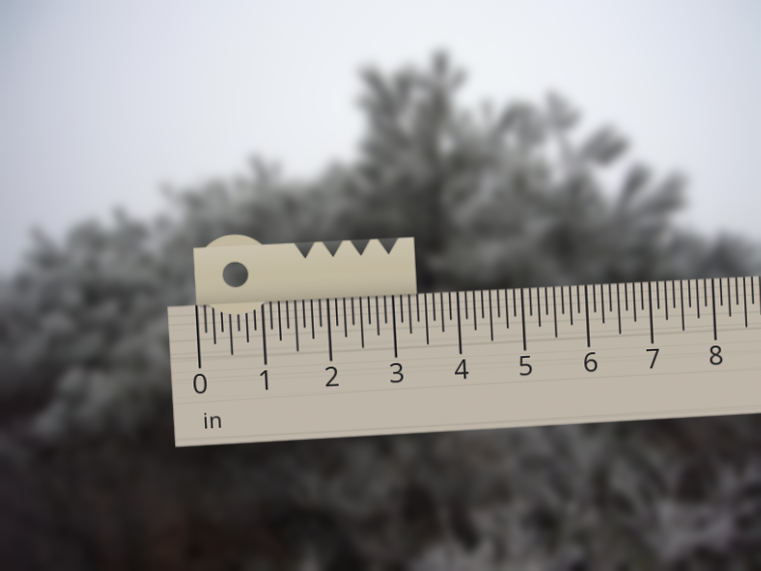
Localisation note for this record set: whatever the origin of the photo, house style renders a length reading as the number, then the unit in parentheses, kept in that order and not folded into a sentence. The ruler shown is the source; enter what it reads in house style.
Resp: 3.375 (in)
